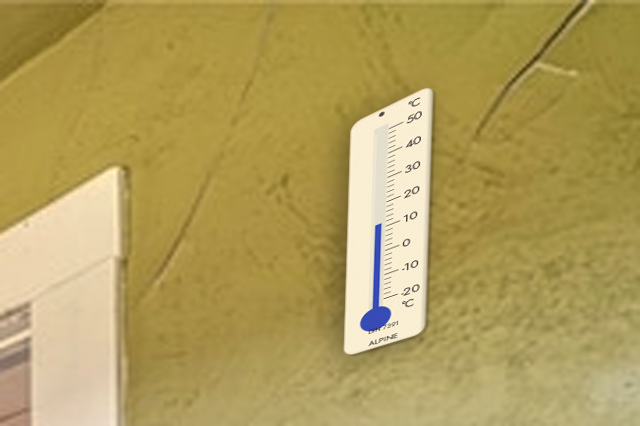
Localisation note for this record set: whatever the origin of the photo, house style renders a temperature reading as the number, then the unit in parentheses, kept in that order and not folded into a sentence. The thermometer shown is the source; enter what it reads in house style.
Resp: 12 (°C)
